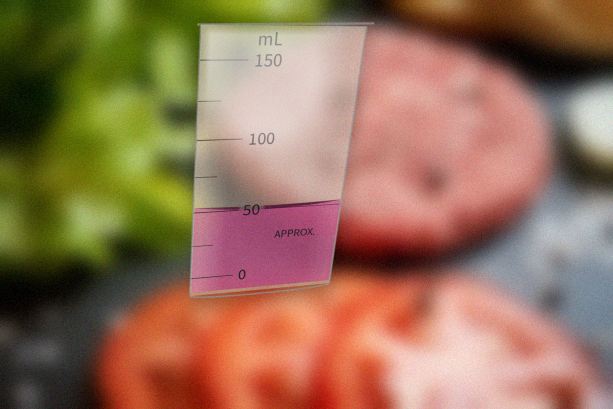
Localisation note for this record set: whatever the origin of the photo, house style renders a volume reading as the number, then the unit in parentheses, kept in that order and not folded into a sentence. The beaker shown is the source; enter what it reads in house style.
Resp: 50 (mL)
